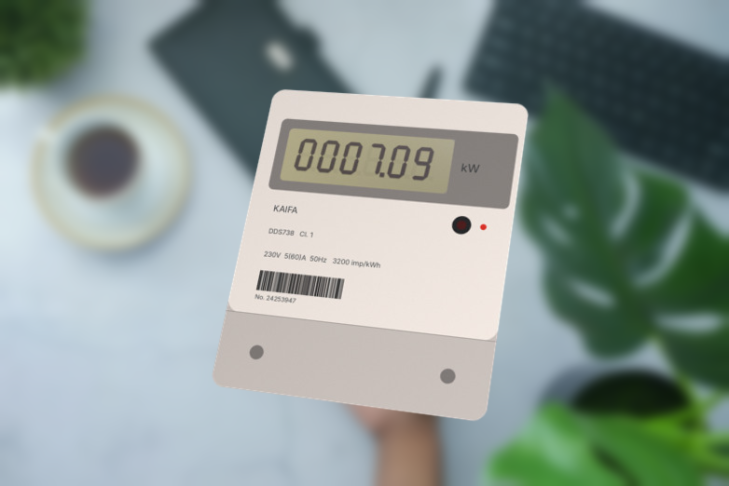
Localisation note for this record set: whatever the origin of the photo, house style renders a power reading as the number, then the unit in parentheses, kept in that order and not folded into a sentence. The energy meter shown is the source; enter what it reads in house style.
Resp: 7.09 (kW)
